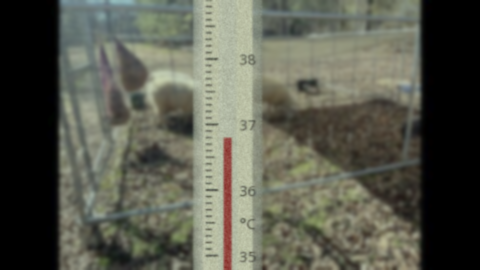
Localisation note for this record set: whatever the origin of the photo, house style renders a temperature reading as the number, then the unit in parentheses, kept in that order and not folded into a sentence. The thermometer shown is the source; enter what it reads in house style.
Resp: 36.8 (°C)
